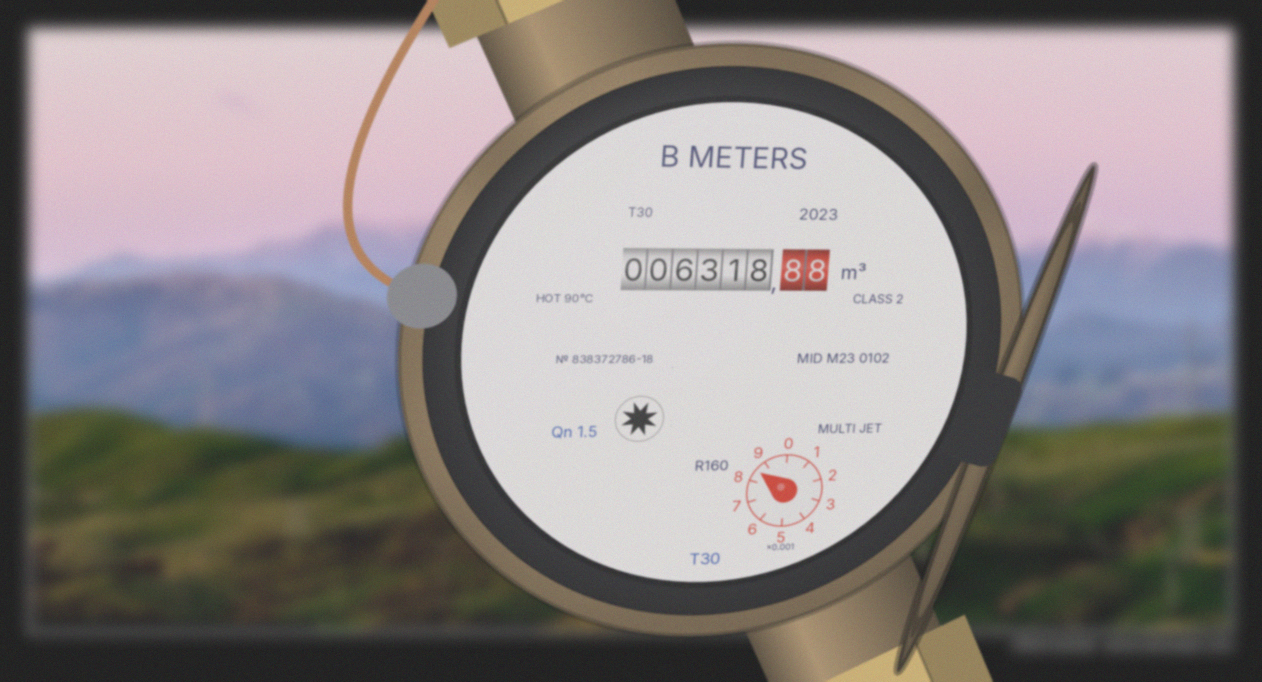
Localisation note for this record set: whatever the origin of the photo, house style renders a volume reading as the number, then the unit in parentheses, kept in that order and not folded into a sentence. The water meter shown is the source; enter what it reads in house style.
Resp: 6318.888 (m³)
